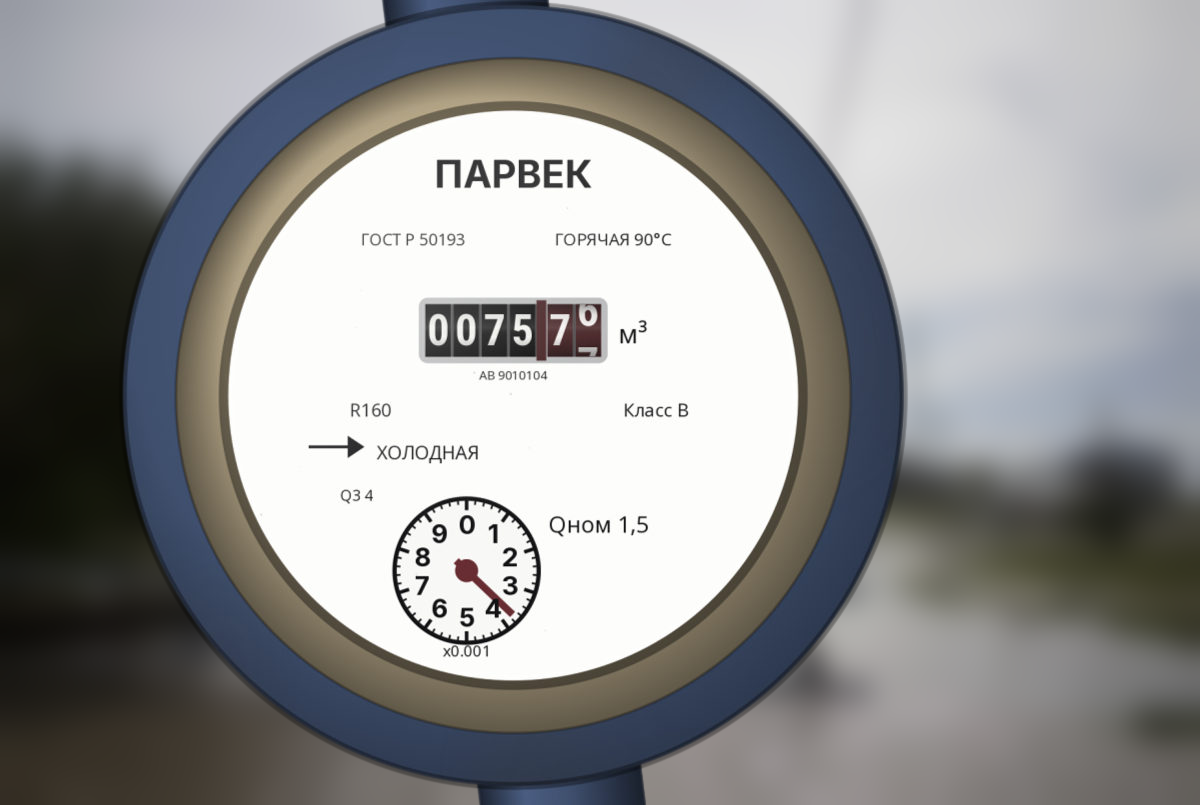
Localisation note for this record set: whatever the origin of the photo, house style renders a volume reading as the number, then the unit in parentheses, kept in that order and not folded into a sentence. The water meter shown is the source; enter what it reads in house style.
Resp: 75.763 (m³)
